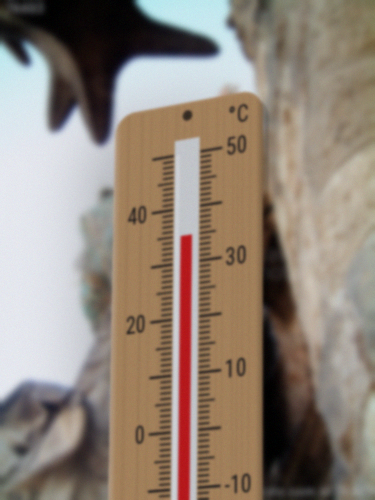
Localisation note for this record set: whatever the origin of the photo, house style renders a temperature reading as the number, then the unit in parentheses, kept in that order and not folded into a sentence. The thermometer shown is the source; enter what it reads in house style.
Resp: 35 (°C)
